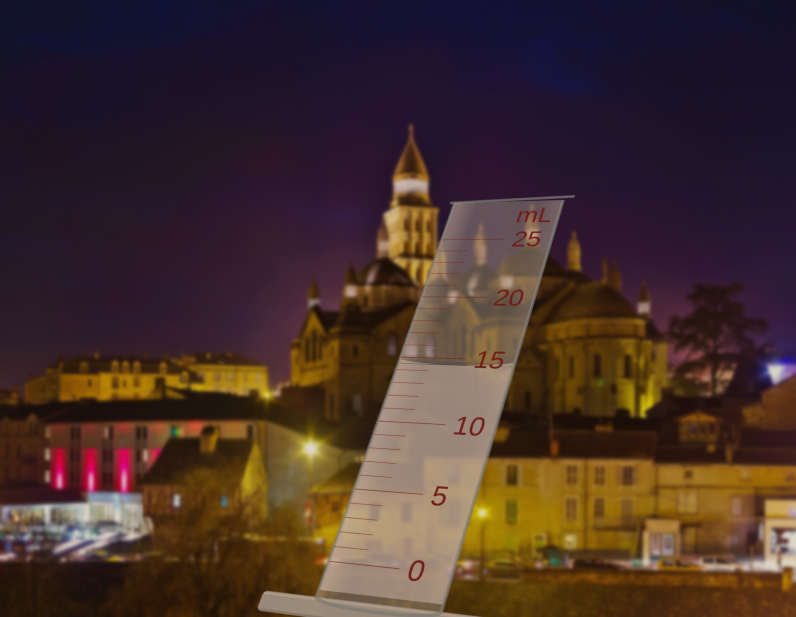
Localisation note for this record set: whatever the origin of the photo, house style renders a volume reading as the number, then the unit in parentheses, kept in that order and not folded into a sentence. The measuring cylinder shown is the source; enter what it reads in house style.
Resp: 14.5 (mL)
